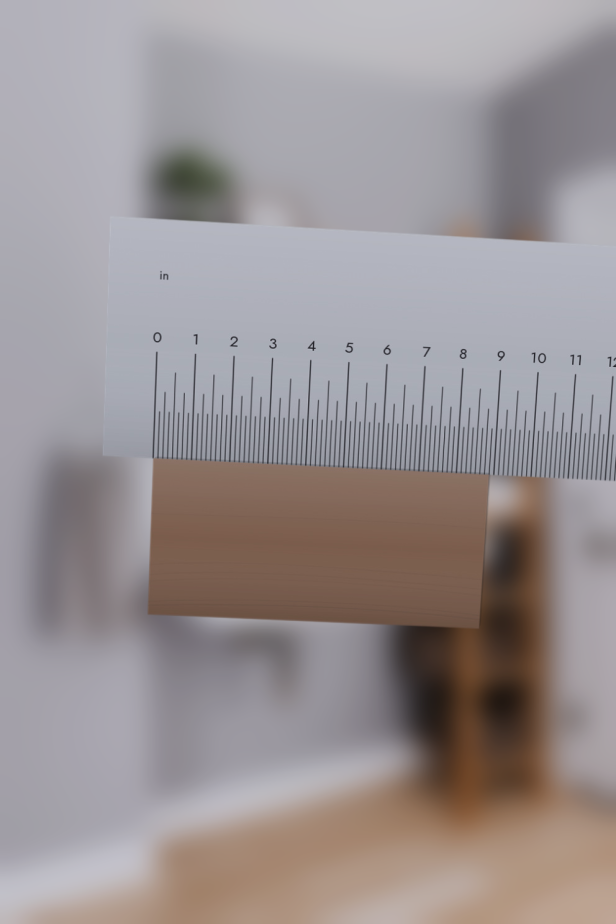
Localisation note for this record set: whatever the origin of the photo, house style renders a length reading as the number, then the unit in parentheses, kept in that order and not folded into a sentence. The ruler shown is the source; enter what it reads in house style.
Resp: 8.875 (in)
